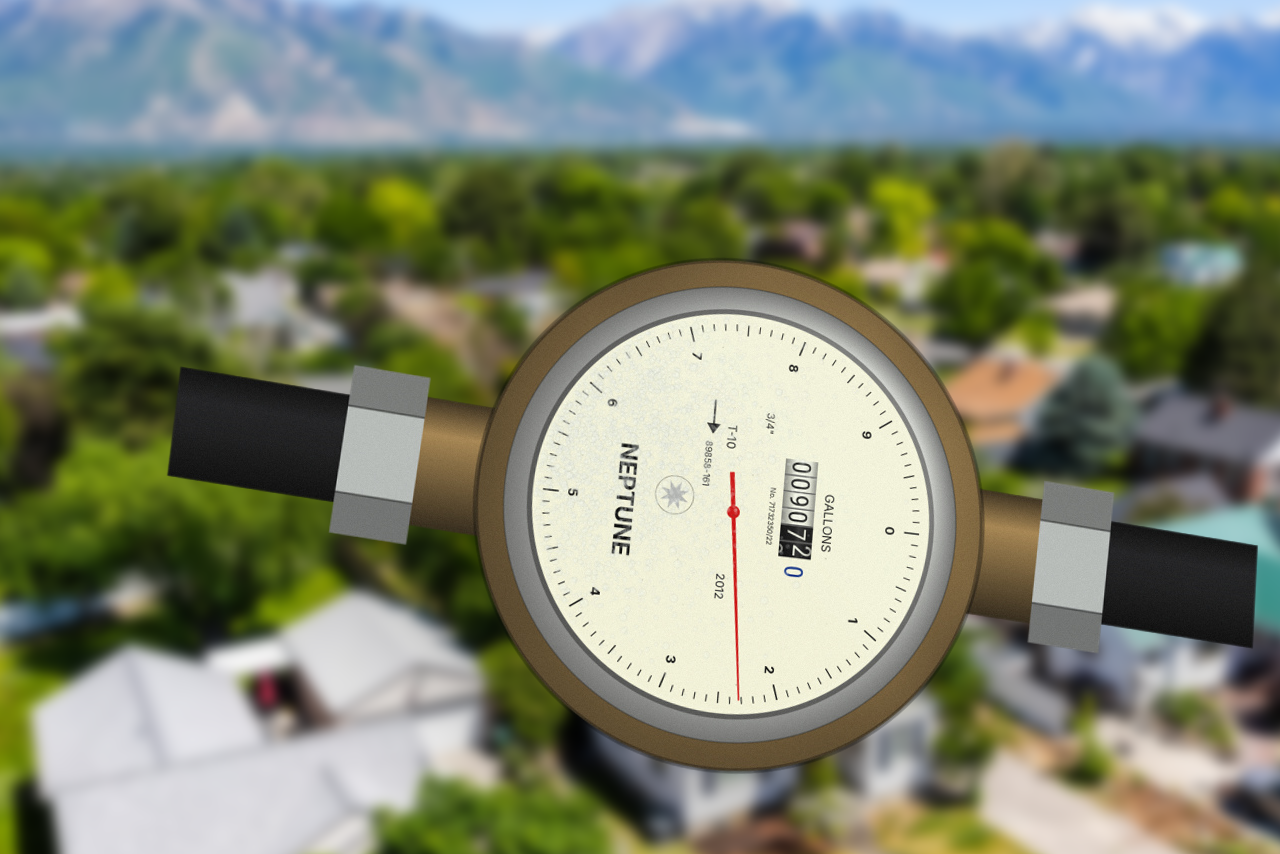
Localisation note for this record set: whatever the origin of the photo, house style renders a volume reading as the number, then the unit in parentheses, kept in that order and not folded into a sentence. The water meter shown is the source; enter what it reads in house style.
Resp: 90722.3 (gal)
